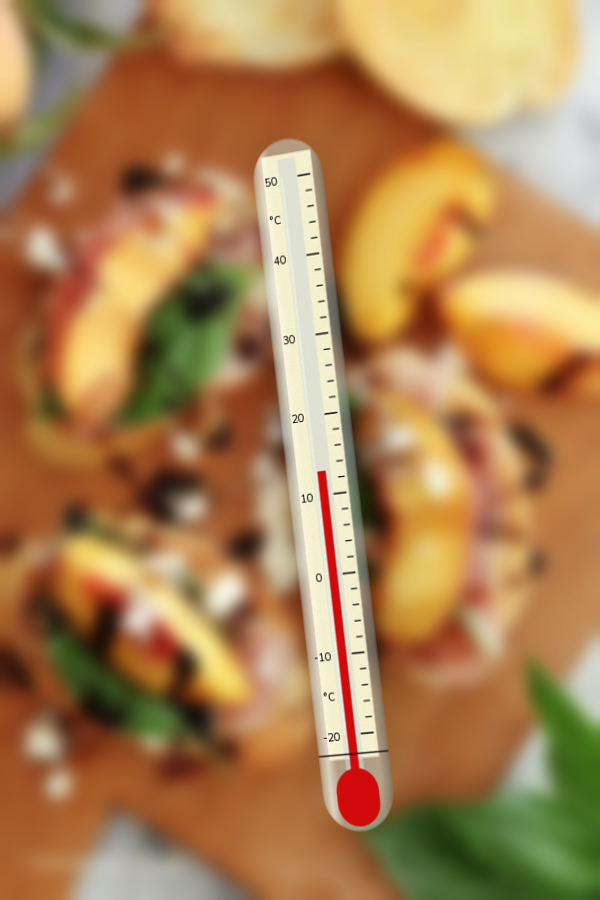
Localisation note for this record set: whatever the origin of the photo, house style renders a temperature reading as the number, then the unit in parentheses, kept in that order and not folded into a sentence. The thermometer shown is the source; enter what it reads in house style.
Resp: 13 (°C)
